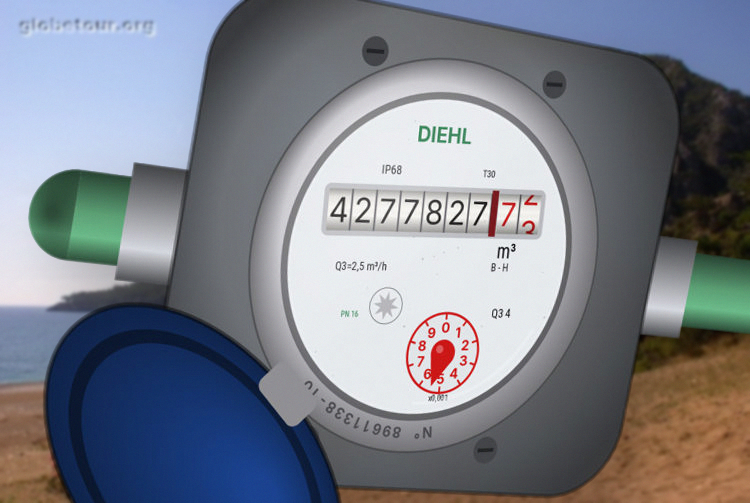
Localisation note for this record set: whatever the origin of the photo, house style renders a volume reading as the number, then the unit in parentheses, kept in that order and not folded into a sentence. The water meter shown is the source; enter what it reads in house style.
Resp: 4277827.725 (m³)
